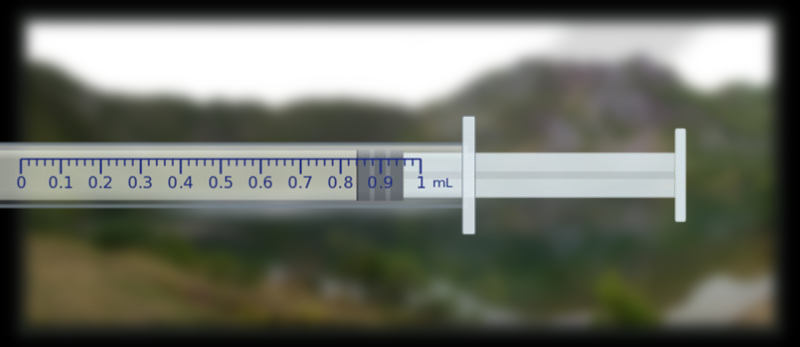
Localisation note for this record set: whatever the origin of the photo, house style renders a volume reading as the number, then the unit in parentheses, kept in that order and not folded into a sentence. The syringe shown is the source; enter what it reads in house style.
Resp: 0.84 (mL)
